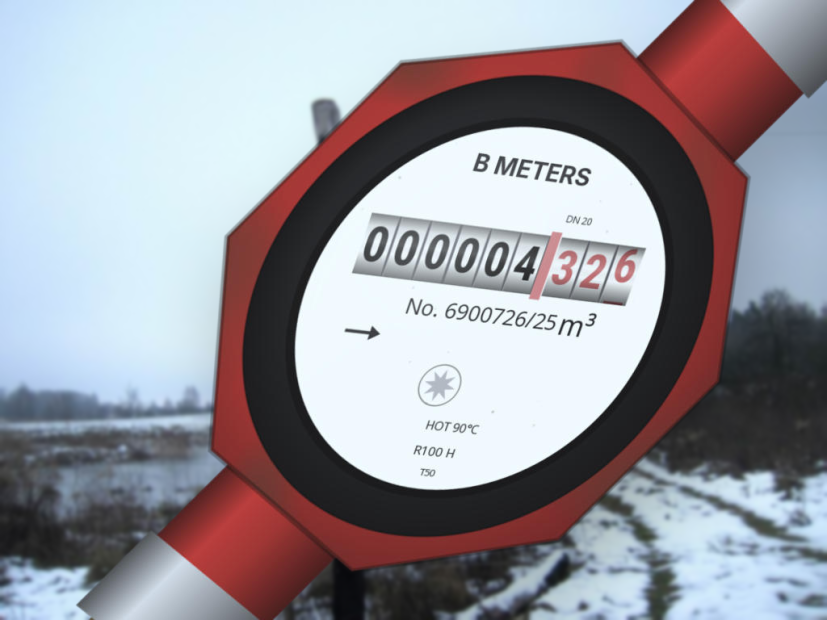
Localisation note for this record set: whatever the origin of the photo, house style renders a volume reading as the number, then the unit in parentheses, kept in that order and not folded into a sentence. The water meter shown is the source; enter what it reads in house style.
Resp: 4.326 (m³)
